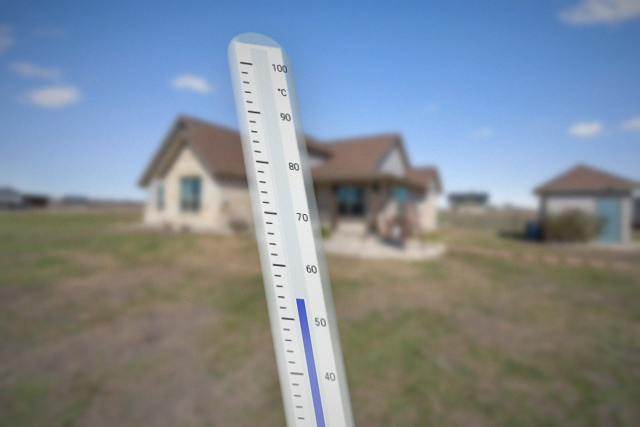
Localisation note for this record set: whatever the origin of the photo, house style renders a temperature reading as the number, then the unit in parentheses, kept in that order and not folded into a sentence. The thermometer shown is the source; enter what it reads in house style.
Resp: 54 (°C)
